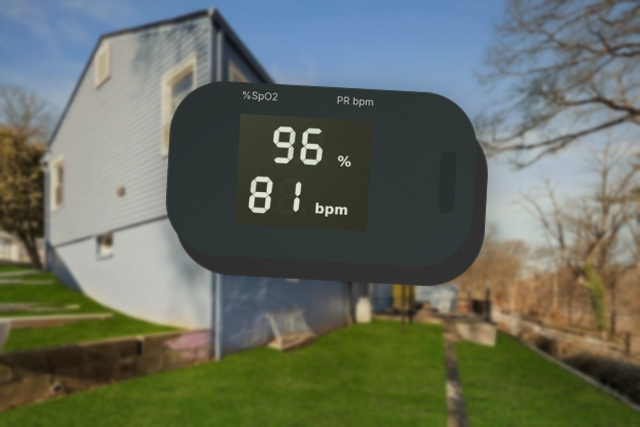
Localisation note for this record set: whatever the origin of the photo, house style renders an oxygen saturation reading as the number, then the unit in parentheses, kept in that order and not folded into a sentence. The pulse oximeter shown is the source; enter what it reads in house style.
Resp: 96 (%)
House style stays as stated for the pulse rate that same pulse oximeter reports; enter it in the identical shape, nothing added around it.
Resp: 81 (bpm)
